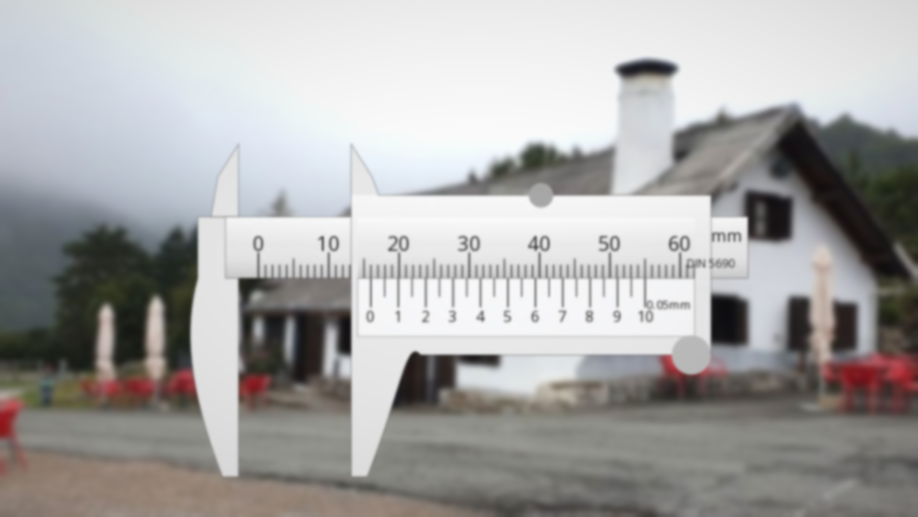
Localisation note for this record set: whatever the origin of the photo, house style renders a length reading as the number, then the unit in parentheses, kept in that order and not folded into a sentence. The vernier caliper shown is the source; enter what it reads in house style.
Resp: 16.0 (mm)
